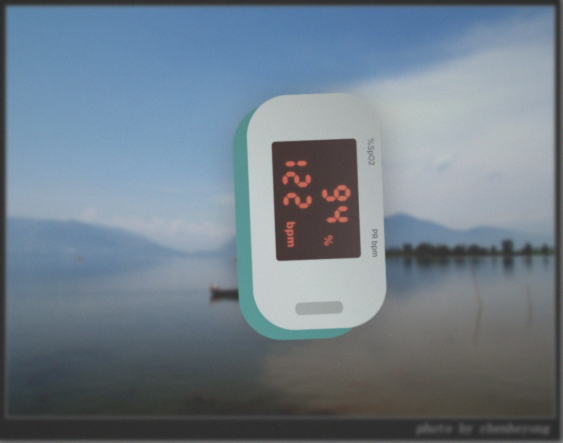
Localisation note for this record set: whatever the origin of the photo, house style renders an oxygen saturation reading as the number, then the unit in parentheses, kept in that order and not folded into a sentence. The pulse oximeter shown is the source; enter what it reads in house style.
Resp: 94 (%)
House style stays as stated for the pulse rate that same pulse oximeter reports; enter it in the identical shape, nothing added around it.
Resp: 122 (bpm)
